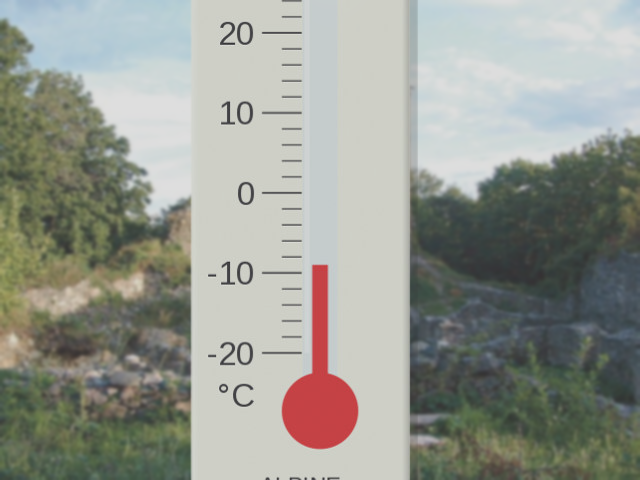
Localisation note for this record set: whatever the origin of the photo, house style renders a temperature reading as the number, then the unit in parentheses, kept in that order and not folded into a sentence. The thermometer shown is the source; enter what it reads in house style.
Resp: -9 (°C)
